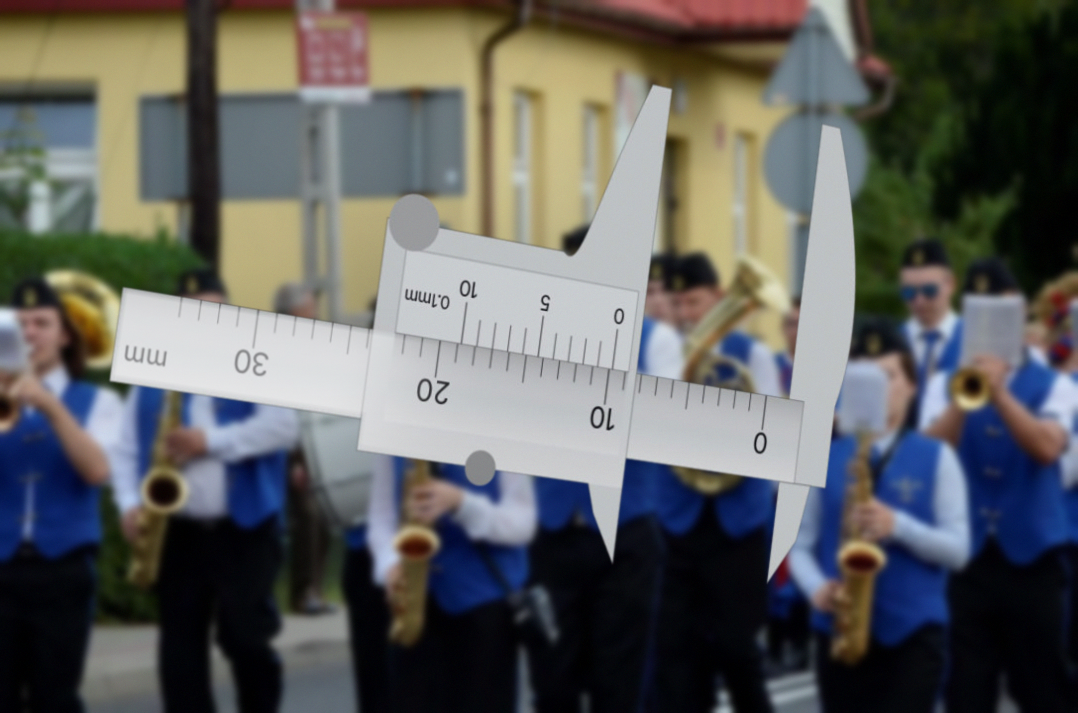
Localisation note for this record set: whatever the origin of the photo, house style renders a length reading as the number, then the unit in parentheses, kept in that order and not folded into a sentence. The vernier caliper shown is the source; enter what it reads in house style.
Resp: 9.8 (mm)
